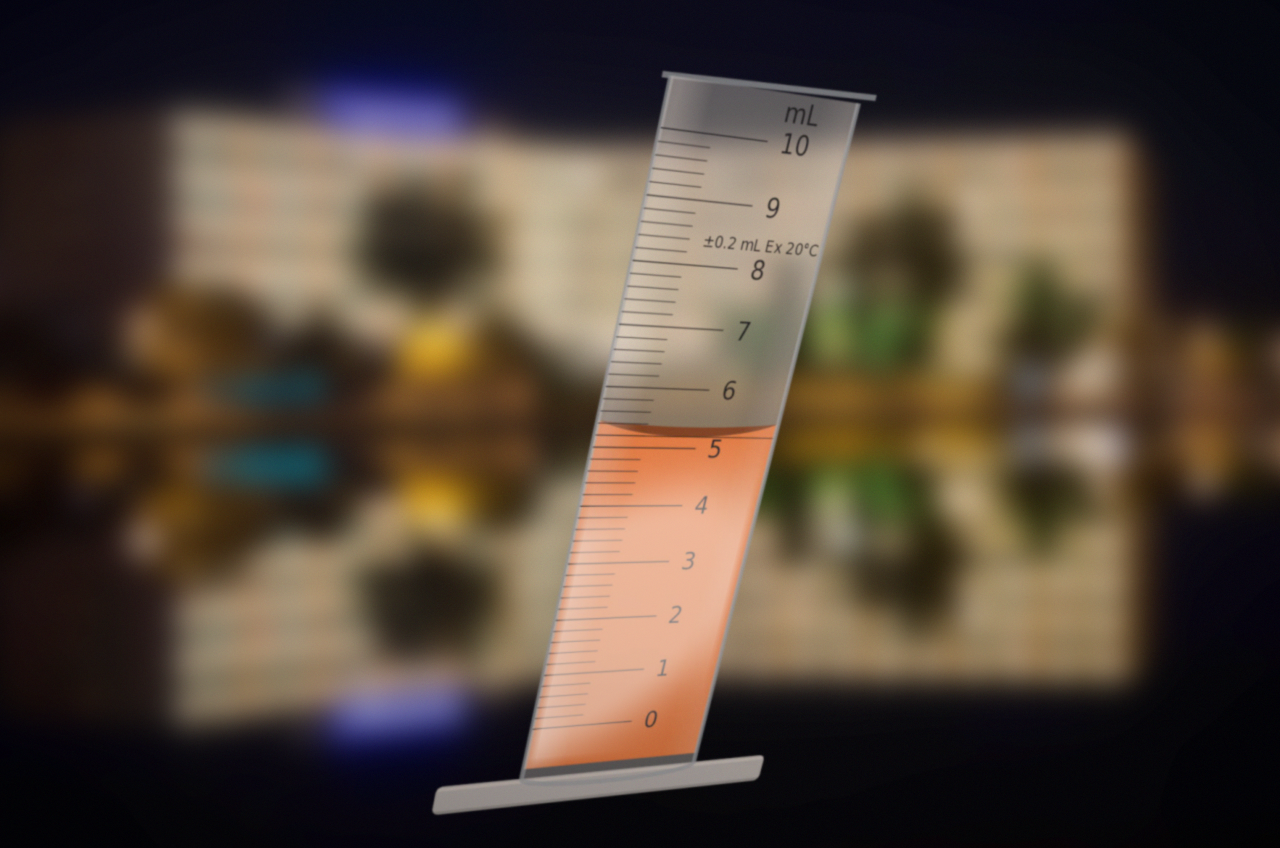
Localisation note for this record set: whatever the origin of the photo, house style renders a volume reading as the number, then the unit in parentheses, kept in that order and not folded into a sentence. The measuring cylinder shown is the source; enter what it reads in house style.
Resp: 5.2 (mL)
